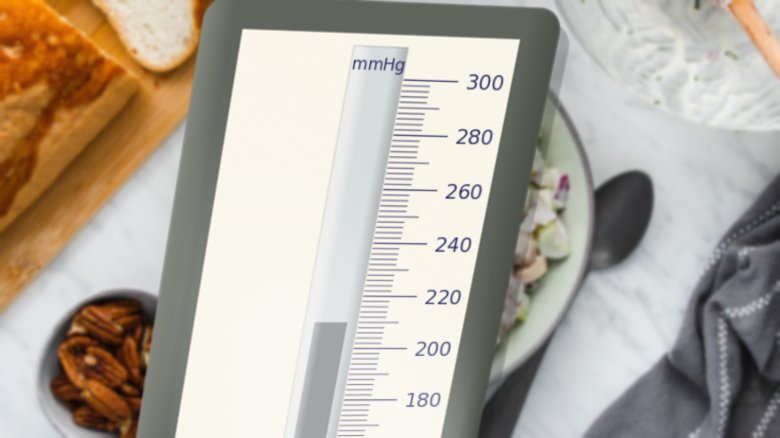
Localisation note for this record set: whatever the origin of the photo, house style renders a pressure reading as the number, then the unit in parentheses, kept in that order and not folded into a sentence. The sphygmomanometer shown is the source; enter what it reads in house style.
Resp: 210 (mmHg)
